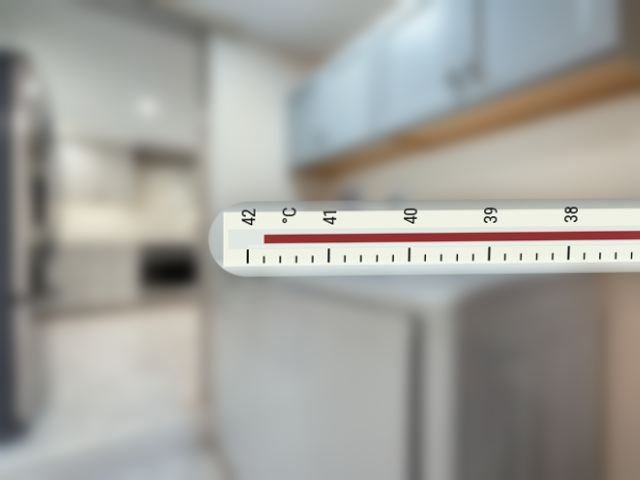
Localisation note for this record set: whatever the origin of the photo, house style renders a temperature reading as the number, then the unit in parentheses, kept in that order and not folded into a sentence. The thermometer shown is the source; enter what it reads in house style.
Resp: 41.8 (°C)
